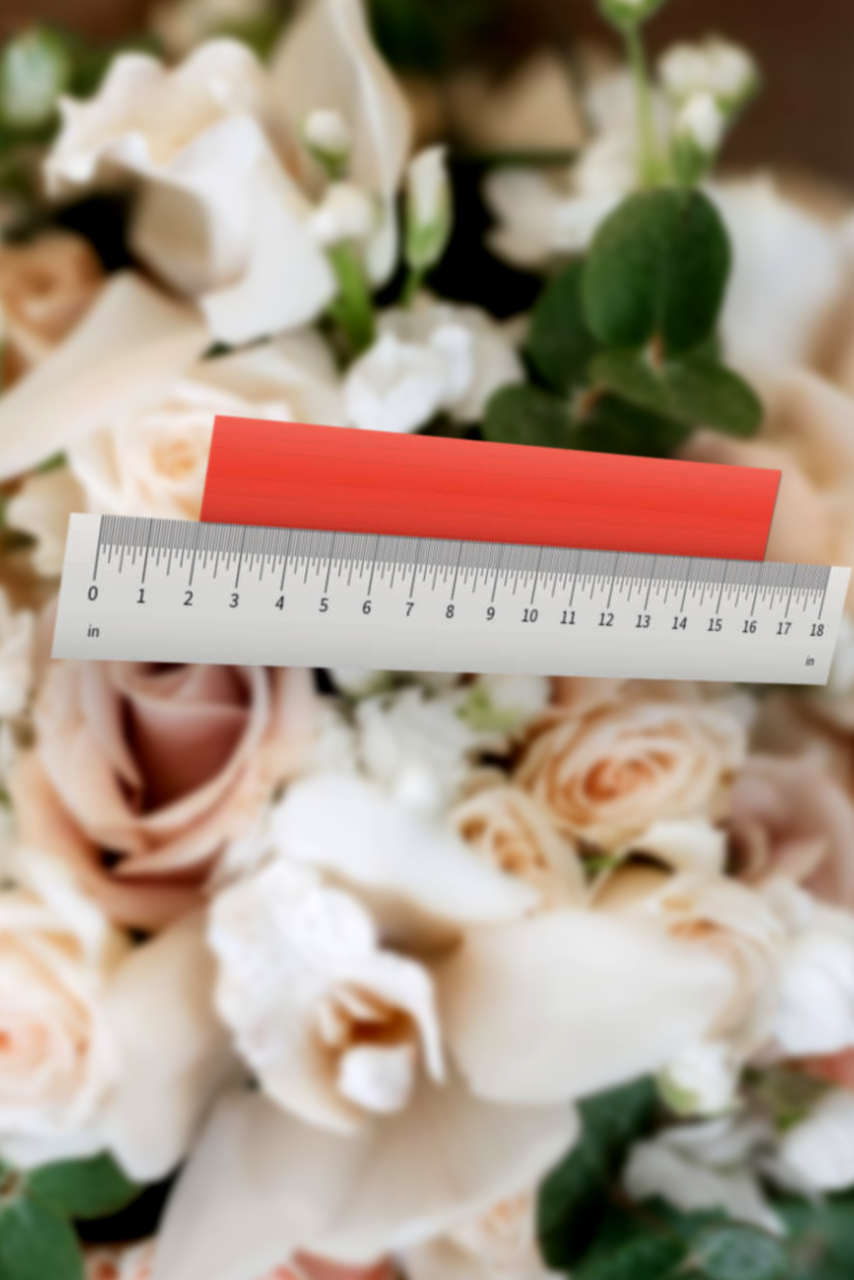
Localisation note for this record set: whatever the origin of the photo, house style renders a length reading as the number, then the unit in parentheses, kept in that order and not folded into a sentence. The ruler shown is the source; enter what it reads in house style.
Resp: 14 (in)
